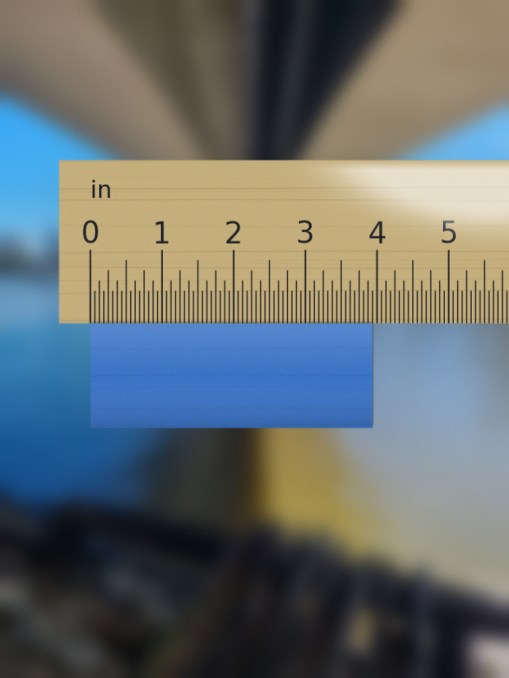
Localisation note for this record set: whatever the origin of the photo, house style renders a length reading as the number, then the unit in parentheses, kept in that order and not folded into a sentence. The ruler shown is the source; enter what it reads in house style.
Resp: 3.9375 (in)
